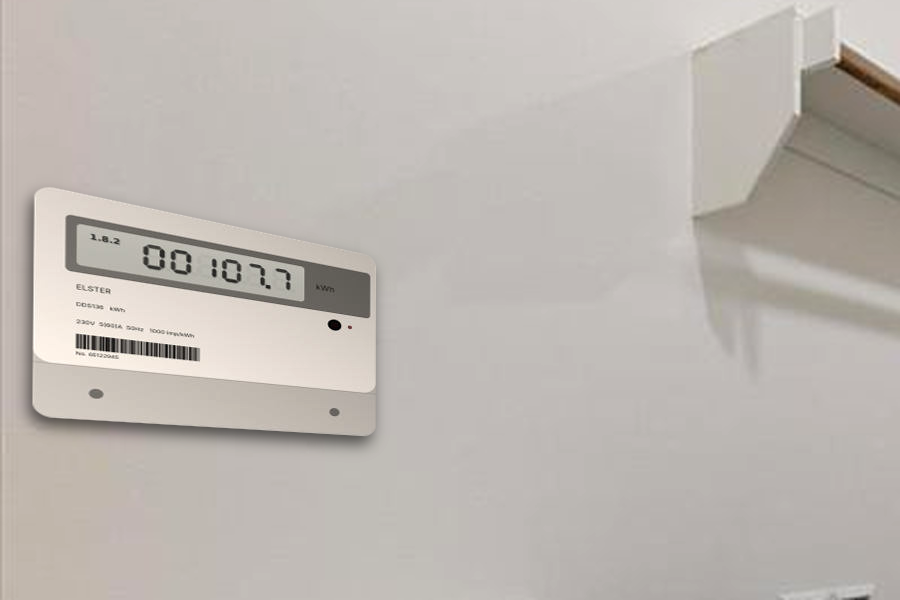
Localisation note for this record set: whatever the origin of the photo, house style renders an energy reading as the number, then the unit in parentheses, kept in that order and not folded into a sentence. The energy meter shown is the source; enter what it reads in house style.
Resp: 107.7 (kWh)
